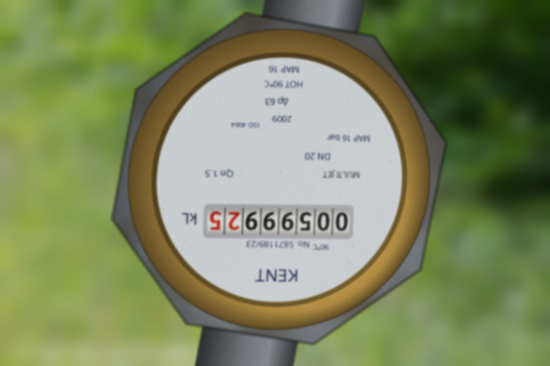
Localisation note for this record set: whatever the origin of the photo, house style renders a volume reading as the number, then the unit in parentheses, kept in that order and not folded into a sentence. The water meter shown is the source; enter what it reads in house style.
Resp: 5999.25 (kL)
